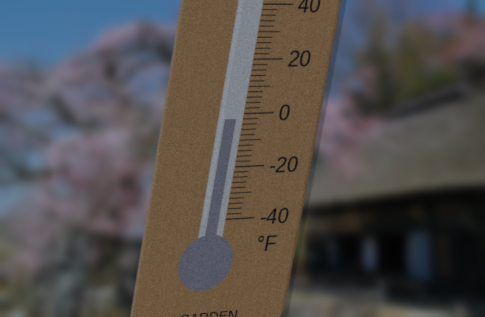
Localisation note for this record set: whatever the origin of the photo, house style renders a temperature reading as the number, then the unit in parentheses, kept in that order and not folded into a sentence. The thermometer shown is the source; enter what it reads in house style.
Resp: -2 (°F)
